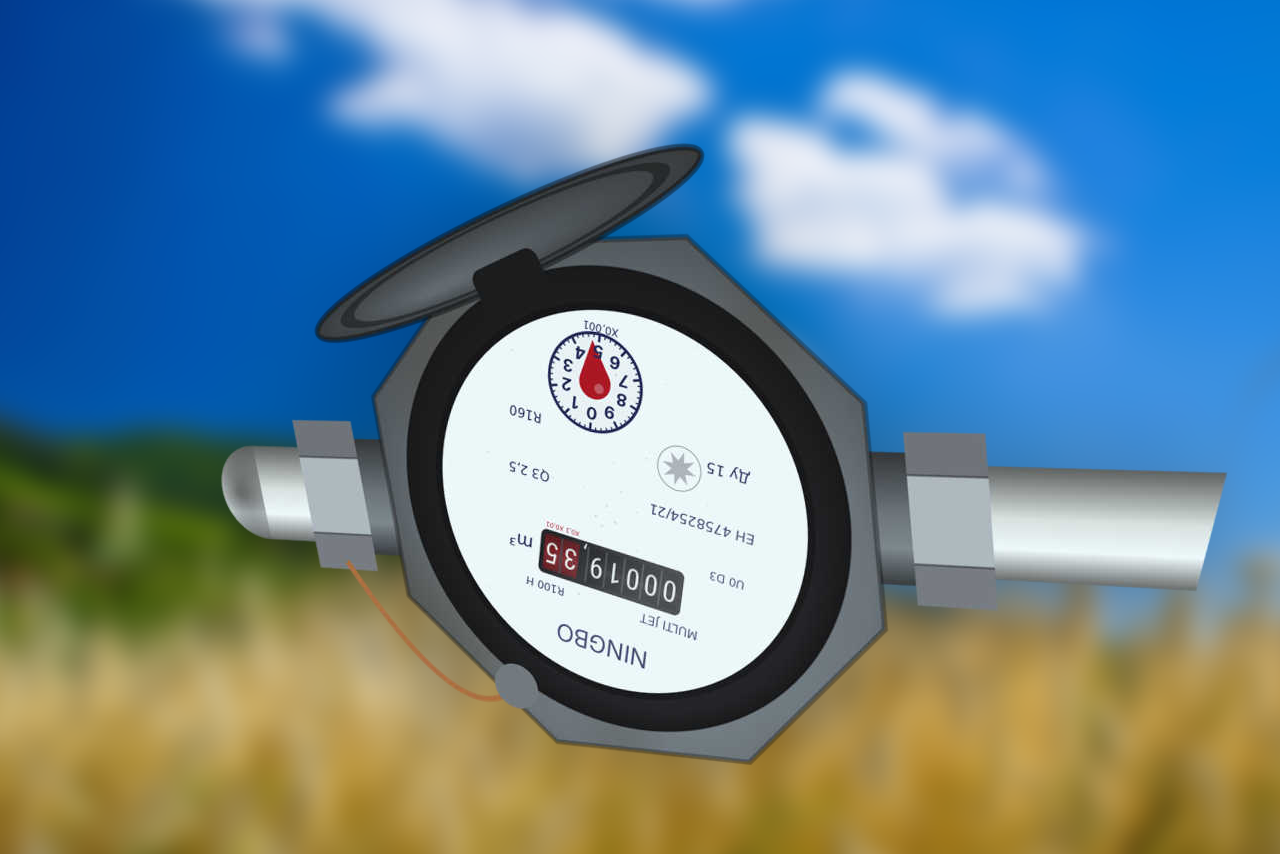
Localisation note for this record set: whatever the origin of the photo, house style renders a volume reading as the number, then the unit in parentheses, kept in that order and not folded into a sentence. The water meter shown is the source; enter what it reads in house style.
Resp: 19.354 (m³)
